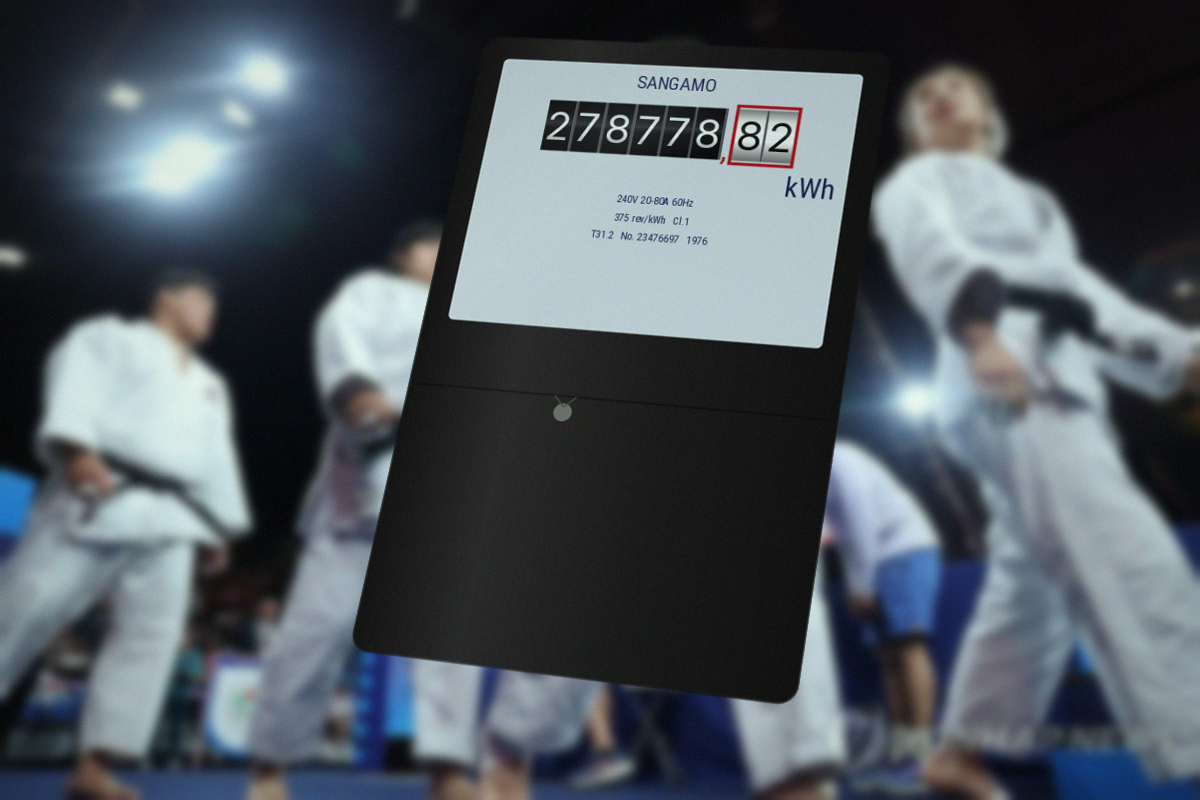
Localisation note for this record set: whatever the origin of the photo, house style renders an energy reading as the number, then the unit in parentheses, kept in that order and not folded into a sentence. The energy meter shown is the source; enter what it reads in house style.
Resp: 278778.82 (kWh)
